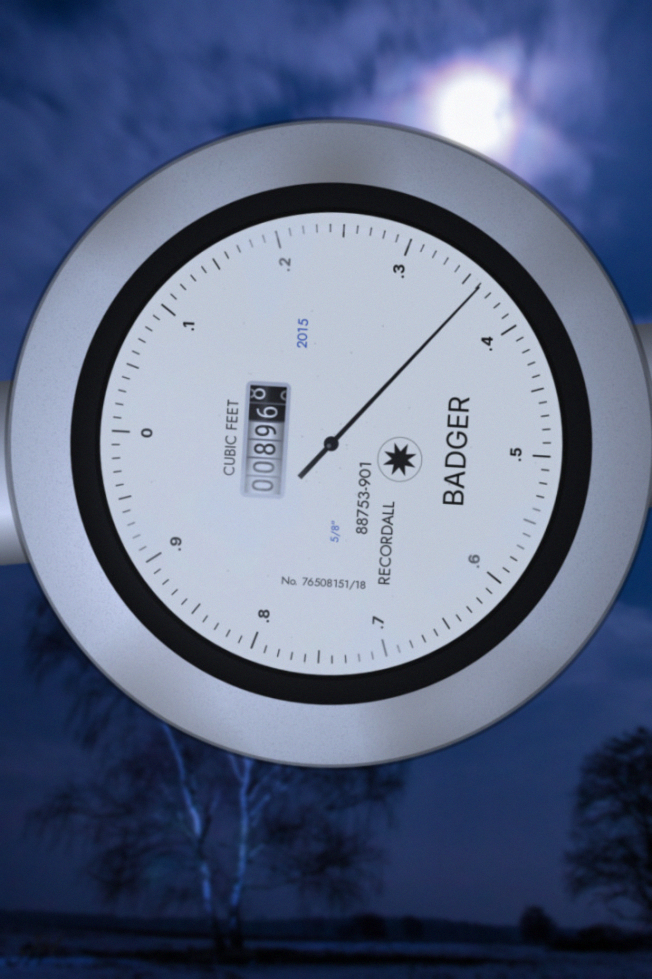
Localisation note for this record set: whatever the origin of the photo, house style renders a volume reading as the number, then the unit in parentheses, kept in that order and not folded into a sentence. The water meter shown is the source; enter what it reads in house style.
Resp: 8968.36 (ft³)
